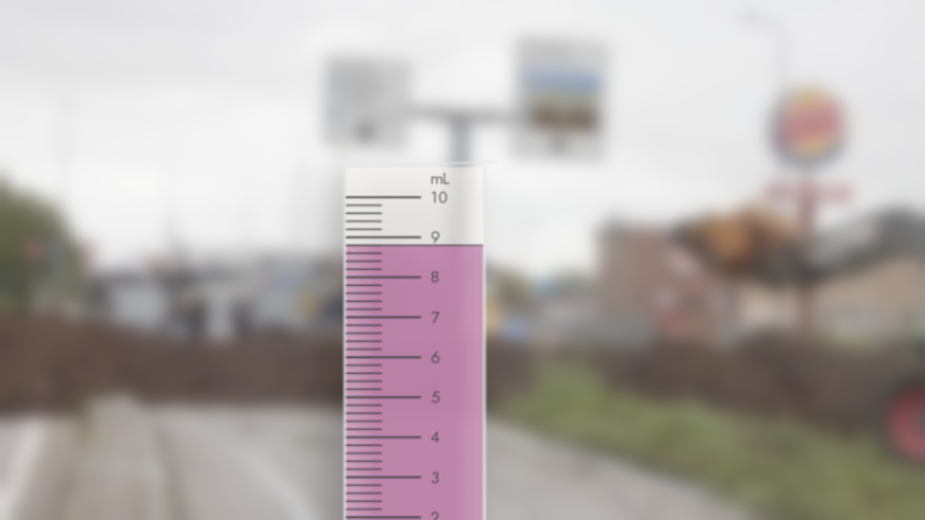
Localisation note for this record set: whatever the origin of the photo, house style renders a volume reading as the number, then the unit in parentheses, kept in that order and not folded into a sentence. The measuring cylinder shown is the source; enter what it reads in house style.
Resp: 8.8 (mL)
